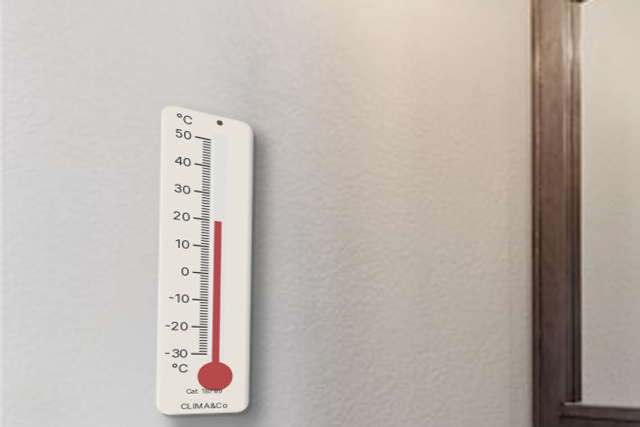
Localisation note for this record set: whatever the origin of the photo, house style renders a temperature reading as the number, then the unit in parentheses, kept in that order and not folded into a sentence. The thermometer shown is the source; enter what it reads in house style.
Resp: 20 (°C)
